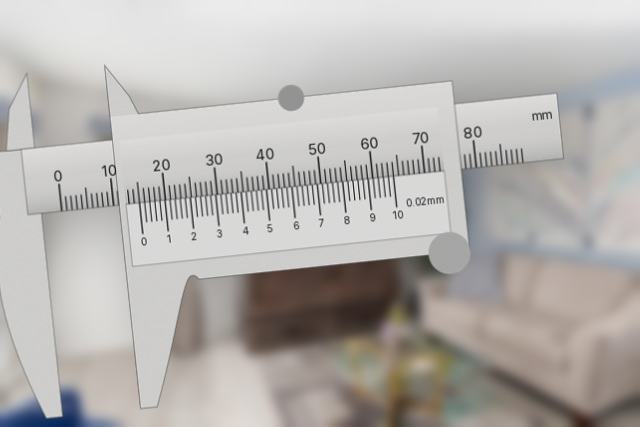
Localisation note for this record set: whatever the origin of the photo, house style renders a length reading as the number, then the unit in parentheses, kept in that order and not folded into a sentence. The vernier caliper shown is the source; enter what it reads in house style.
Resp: 15.0 (mm)
